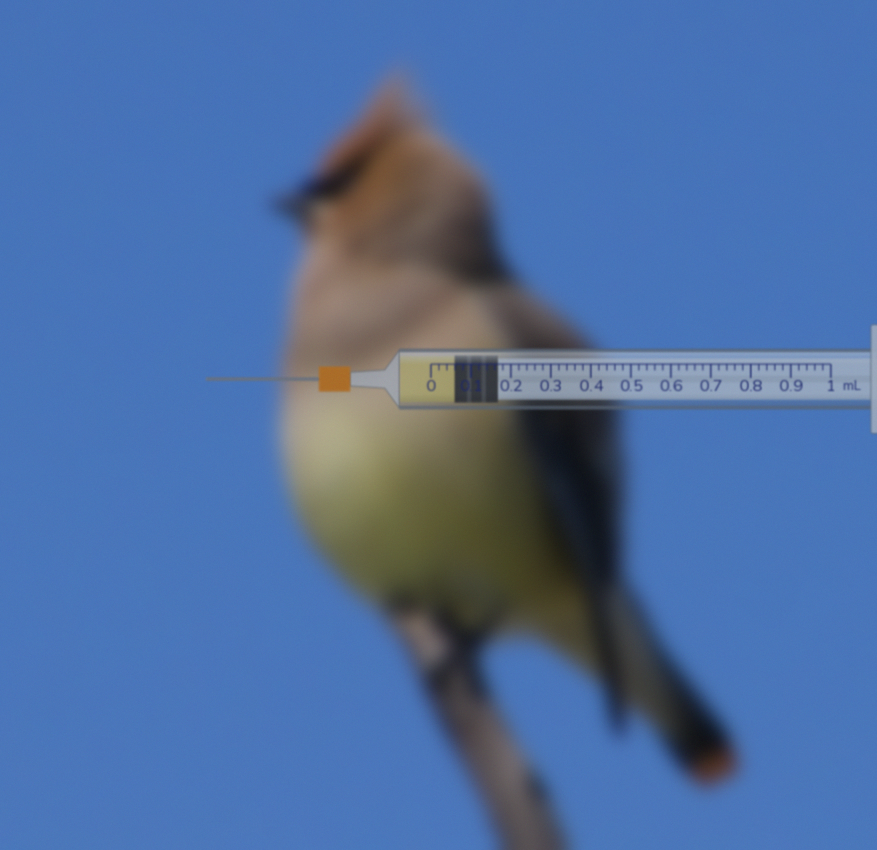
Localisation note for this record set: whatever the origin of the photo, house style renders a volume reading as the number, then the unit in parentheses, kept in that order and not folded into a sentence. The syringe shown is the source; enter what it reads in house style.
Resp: 0.06 (mL)
